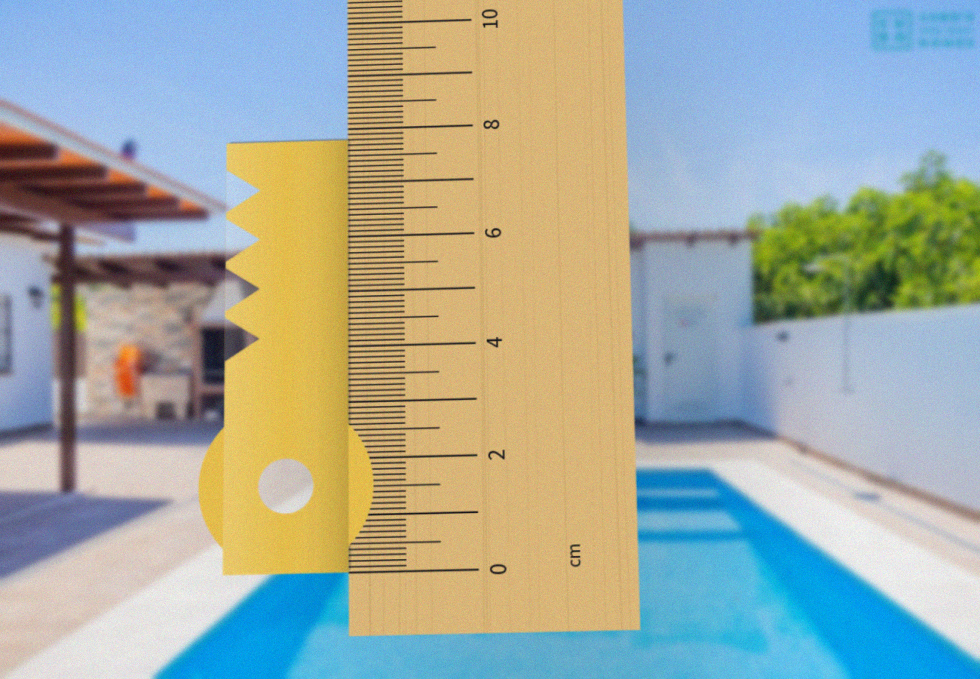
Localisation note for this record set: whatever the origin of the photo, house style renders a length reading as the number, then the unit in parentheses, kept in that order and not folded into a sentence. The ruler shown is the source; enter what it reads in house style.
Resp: 7.8 (cm)
